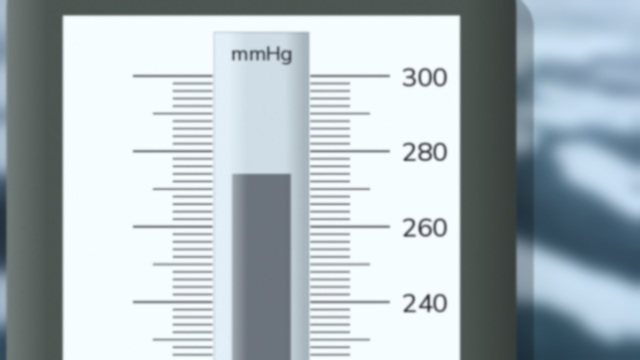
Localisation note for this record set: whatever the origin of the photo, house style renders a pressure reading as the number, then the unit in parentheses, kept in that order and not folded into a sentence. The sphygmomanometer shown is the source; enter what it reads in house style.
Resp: 274 (mmHg)
